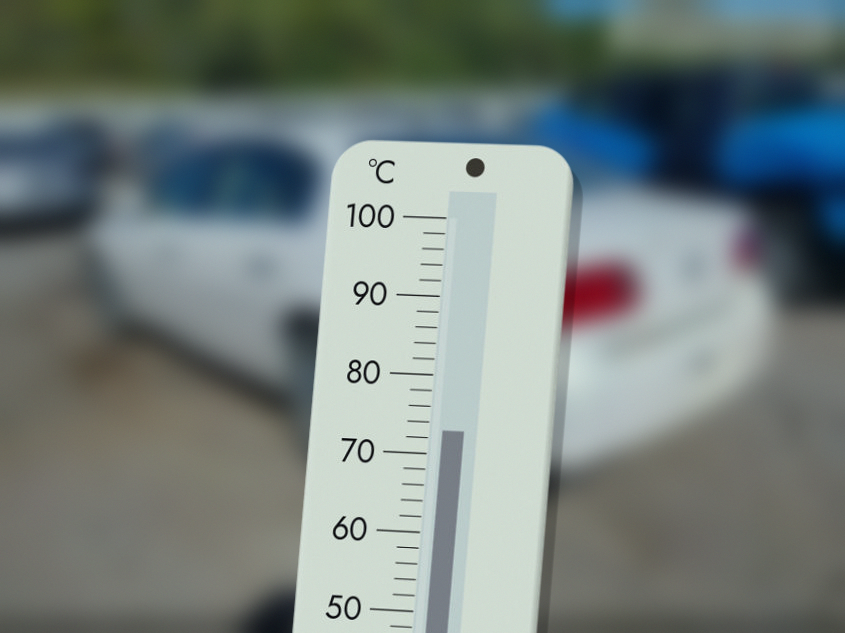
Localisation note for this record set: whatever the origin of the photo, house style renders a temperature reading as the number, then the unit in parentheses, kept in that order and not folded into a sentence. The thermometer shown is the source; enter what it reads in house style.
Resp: 73 (°C)
